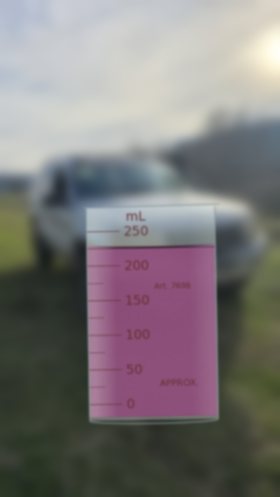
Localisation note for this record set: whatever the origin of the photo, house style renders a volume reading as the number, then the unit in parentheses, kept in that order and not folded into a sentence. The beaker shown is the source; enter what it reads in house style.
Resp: 225 (mL)
